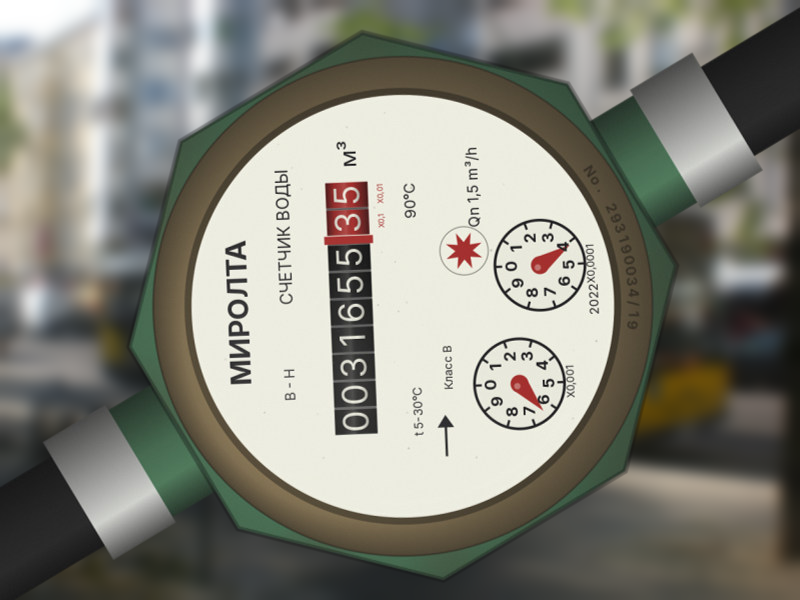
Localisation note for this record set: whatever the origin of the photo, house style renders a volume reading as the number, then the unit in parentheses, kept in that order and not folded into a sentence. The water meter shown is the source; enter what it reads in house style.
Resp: 31655.3564 (m³)
